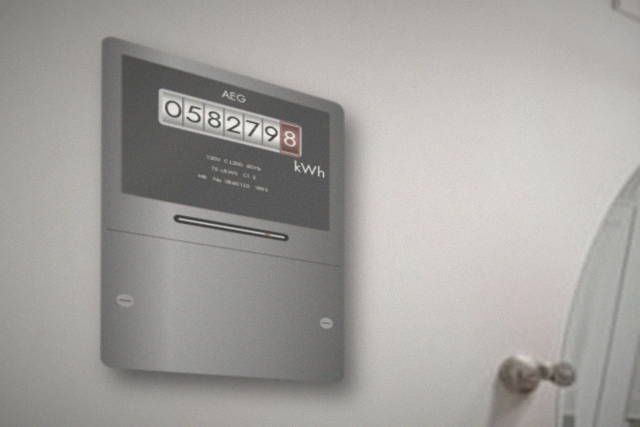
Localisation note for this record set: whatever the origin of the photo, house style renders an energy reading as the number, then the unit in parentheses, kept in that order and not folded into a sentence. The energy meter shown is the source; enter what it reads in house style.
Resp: 58279.8 (kWh)
